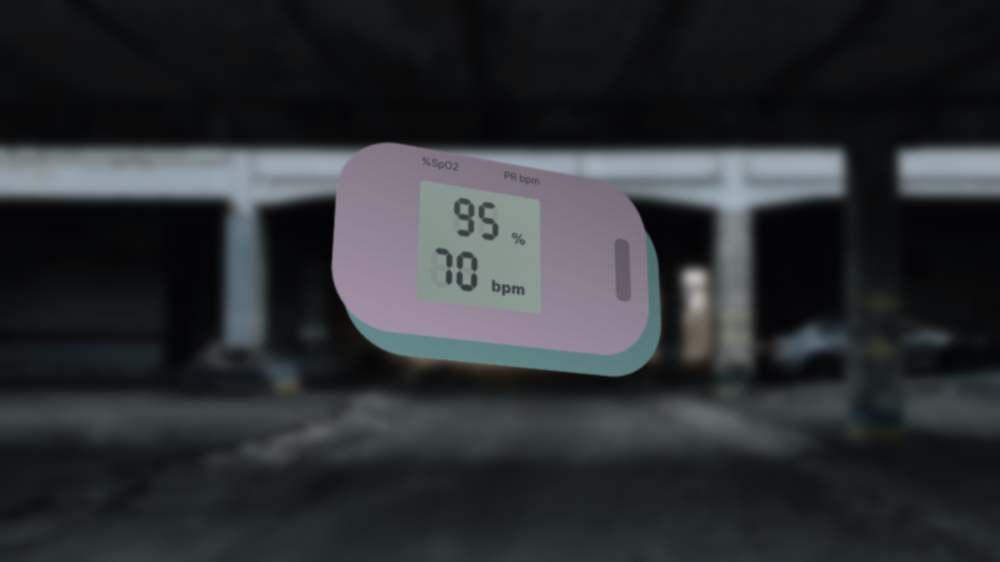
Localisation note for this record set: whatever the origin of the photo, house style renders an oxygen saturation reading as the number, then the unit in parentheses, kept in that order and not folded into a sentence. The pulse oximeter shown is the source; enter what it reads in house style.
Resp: 95 (%)
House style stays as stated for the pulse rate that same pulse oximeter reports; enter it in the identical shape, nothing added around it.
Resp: 70 (bpm)
